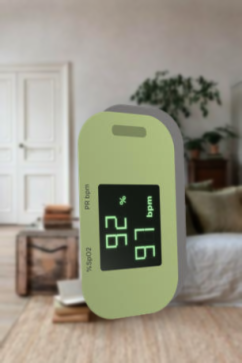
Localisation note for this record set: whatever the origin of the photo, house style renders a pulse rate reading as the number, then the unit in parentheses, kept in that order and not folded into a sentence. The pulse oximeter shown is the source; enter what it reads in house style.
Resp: 97 (bpm)
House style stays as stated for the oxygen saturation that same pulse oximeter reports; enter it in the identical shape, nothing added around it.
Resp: 92 (%)
